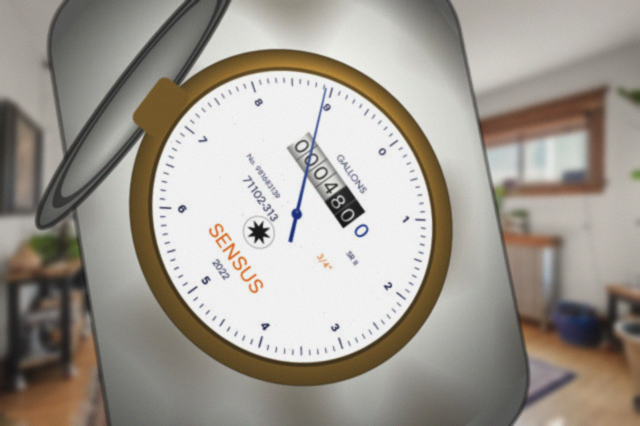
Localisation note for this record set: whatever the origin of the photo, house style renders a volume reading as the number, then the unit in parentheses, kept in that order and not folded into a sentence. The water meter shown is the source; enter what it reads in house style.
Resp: 4798.9 (gal)
